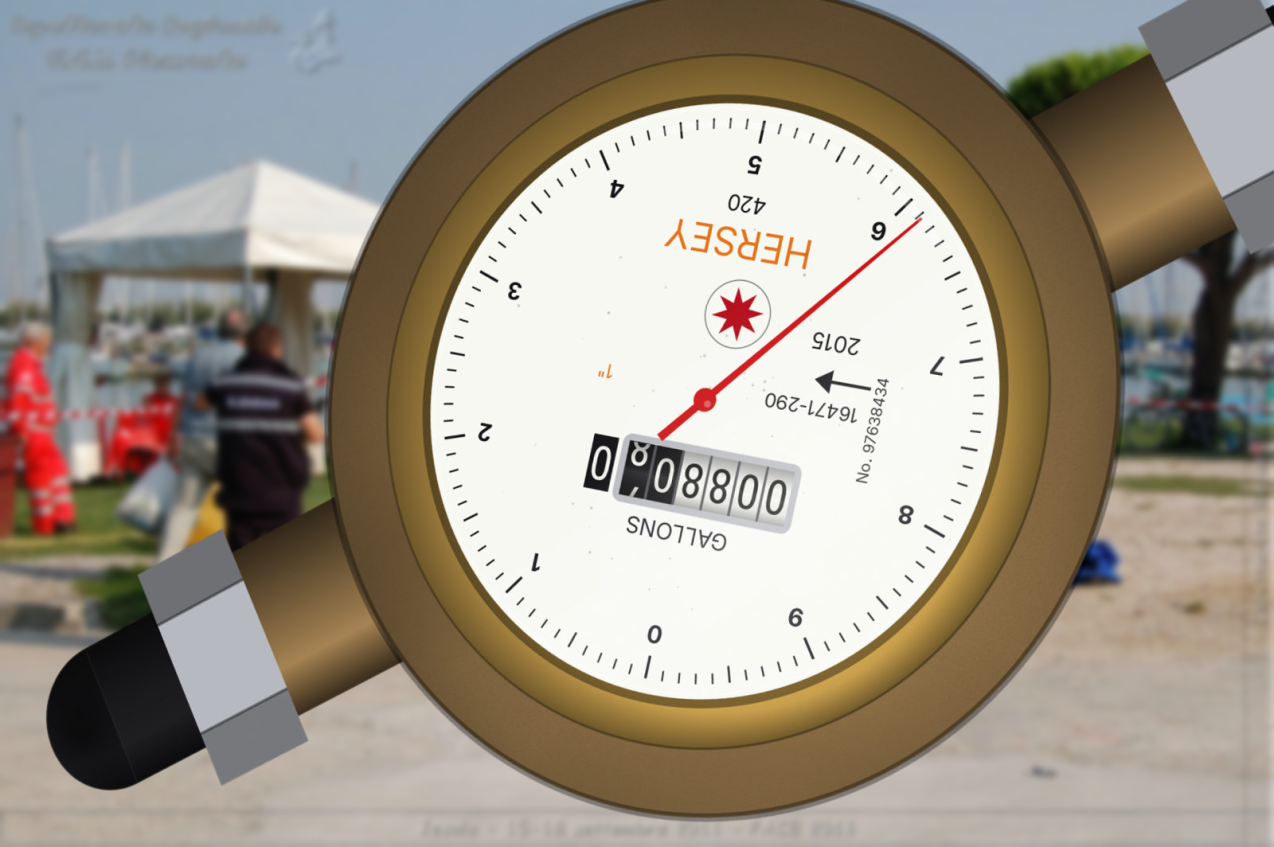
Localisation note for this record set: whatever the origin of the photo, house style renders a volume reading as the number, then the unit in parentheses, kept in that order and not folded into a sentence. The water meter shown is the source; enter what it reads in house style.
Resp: 88076.1 (gal)
